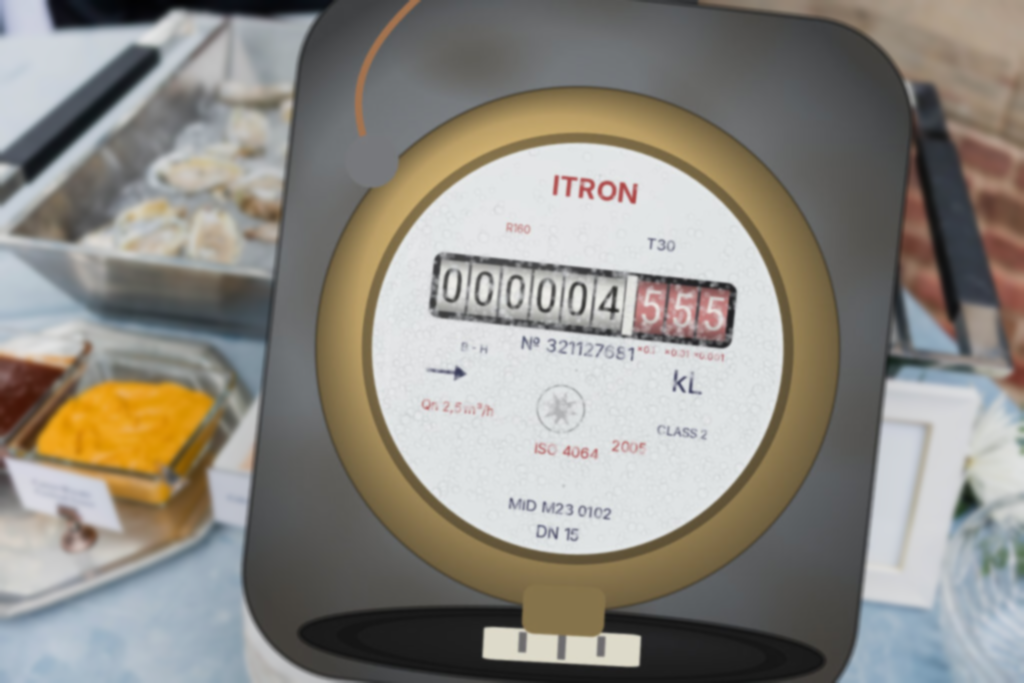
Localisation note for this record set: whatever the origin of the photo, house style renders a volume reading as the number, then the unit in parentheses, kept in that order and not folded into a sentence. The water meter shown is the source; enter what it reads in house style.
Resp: 4.555 (kL)
